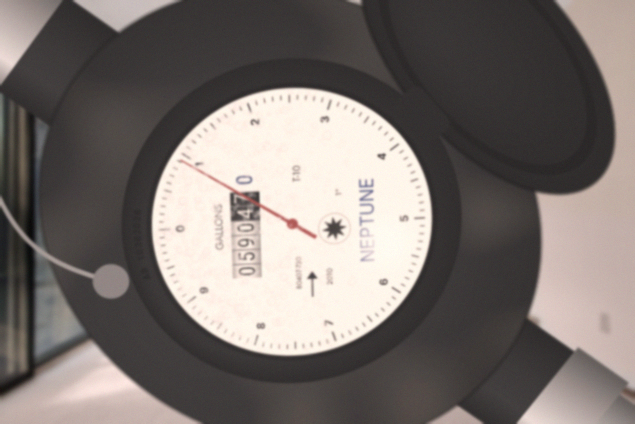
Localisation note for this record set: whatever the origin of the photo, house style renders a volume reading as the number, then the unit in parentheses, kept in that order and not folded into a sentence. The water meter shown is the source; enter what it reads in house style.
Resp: 590470.9 (gal)
